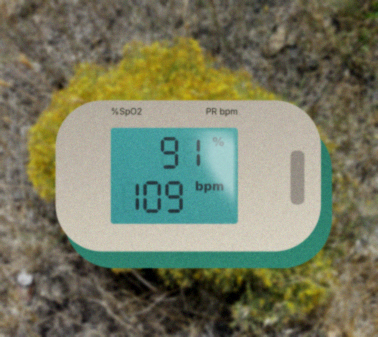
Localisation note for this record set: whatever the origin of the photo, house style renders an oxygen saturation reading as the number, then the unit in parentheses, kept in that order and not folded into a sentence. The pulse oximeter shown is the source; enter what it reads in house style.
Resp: 91 (%)
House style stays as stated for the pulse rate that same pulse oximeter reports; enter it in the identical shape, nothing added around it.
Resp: 109 (bpm)
